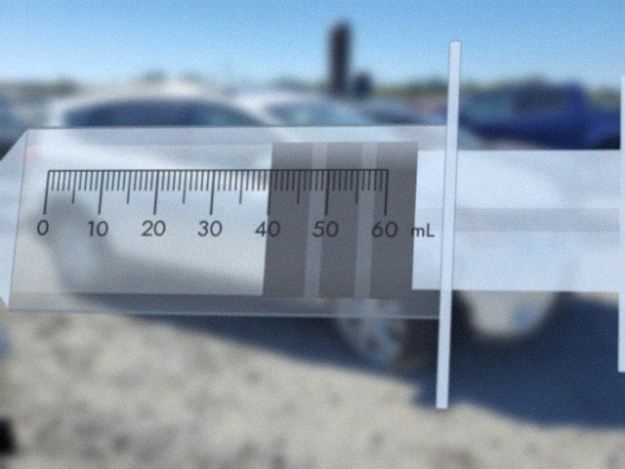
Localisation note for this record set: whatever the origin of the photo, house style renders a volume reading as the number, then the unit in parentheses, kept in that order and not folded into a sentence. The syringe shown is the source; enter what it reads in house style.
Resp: 40 (mL)
